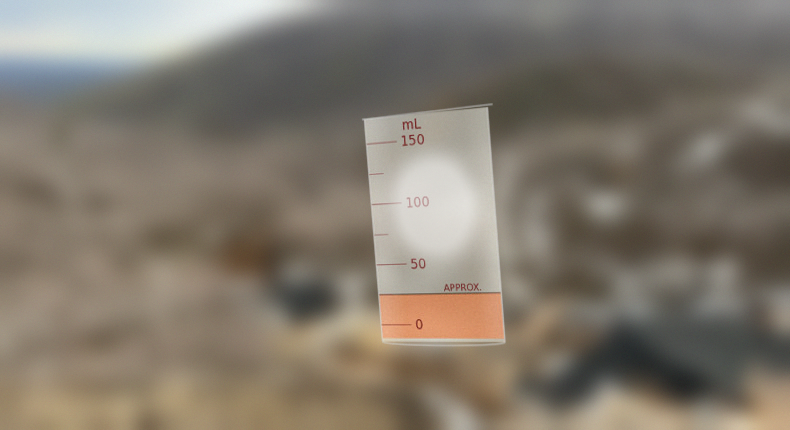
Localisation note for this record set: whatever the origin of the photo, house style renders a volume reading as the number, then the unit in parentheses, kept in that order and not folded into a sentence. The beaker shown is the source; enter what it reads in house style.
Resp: 25 (mL)
